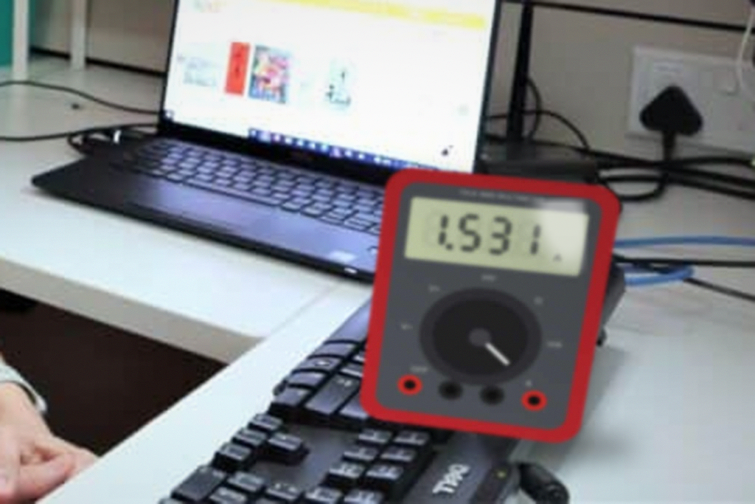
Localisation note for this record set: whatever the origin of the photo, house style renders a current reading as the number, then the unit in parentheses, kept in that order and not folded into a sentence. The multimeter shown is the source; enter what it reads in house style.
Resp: 1.531 (A)
